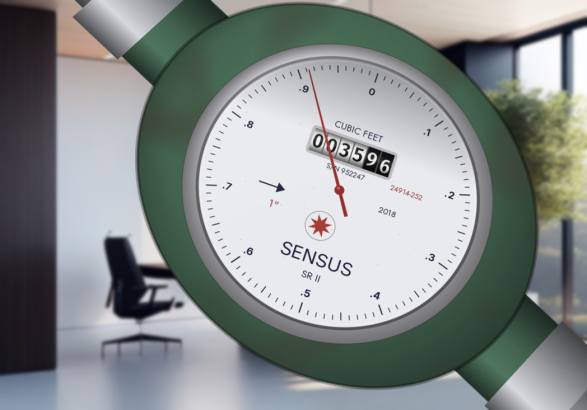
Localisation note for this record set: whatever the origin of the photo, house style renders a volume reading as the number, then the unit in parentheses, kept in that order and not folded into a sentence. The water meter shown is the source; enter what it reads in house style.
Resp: 3595.91 (ft³)
